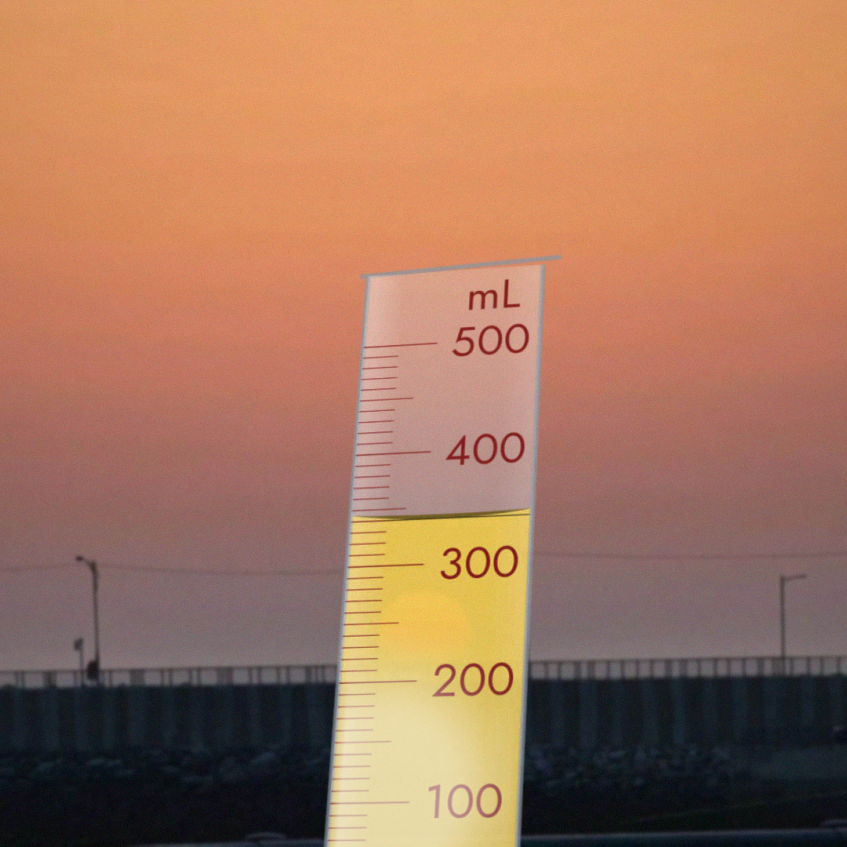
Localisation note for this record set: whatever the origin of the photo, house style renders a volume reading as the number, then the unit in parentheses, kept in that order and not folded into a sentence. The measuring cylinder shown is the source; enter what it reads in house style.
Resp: 340 (mL)
